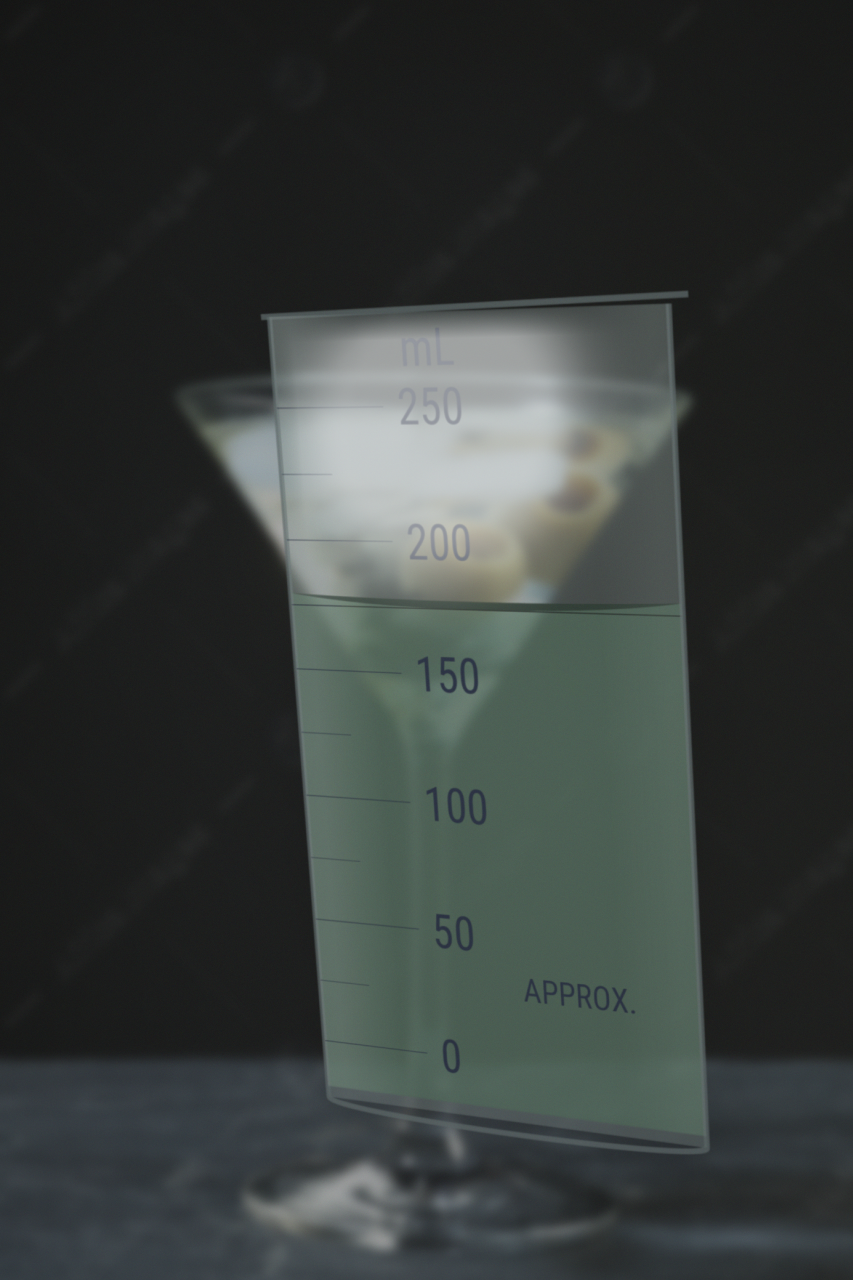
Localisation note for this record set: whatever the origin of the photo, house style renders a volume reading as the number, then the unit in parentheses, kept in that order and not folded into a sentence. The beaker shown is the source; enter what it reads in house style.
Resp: 175 (mL)
